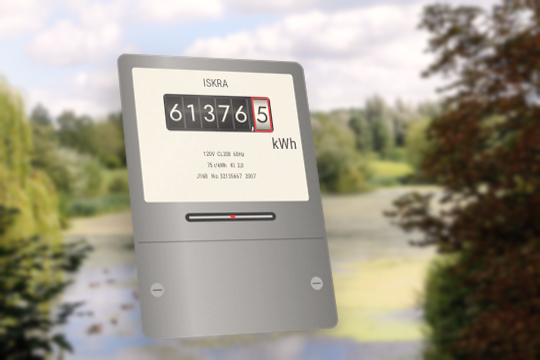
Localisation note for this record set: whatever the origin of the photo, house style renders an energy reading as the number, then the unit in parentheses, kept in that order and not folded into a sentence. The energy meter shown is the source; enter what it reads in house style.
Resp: 61376.5 (kWh)
